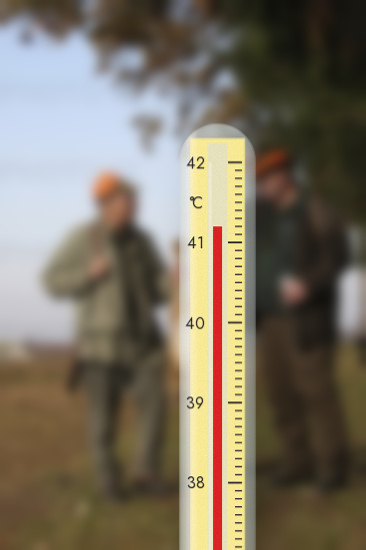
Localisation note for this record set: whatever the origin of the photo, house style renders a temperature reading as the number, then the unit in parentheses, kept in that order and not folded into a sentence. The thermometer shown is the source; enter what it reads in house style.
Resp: 41.2 (°C)
